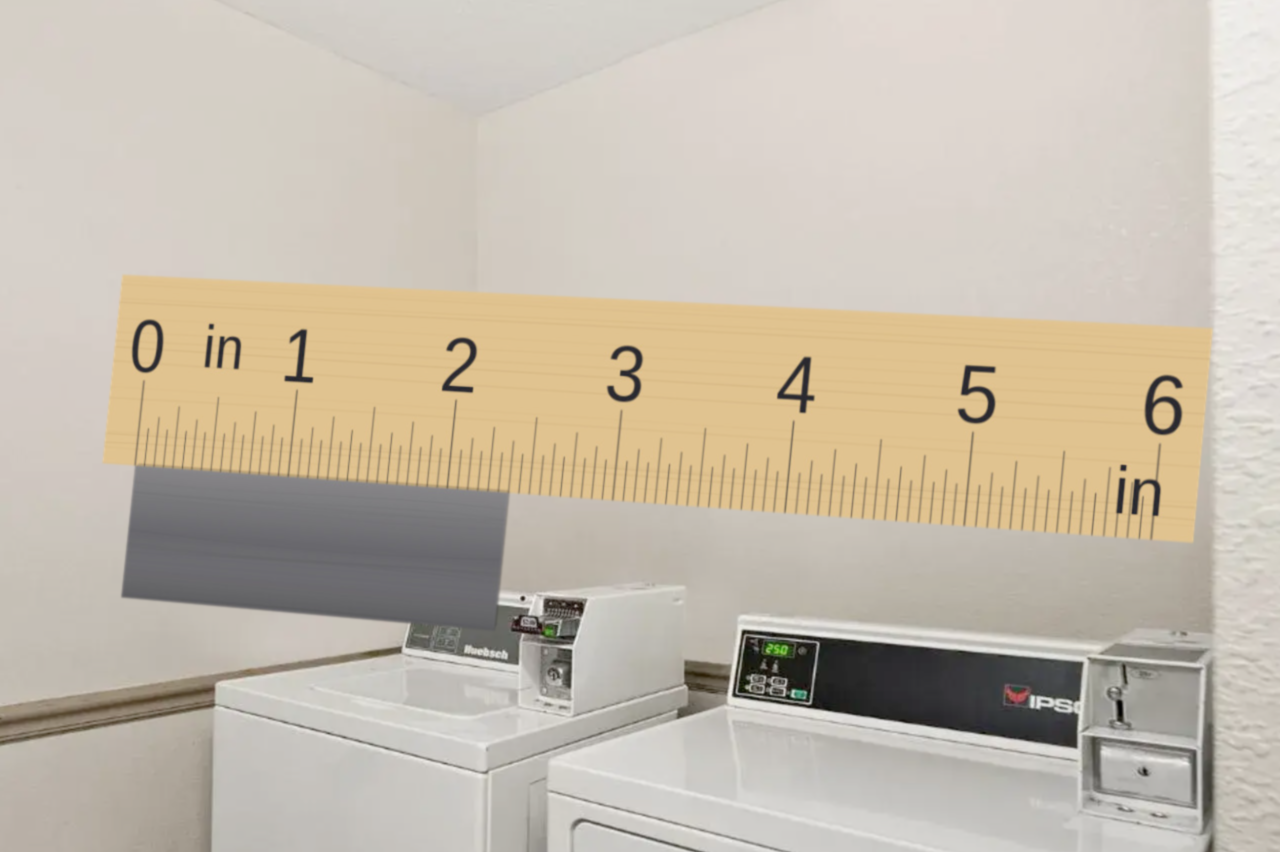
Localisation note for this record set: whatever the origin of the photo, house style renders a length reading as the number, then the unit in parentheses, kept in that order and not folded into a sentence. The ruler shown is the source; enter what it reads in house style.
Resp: 2.375 (in)
